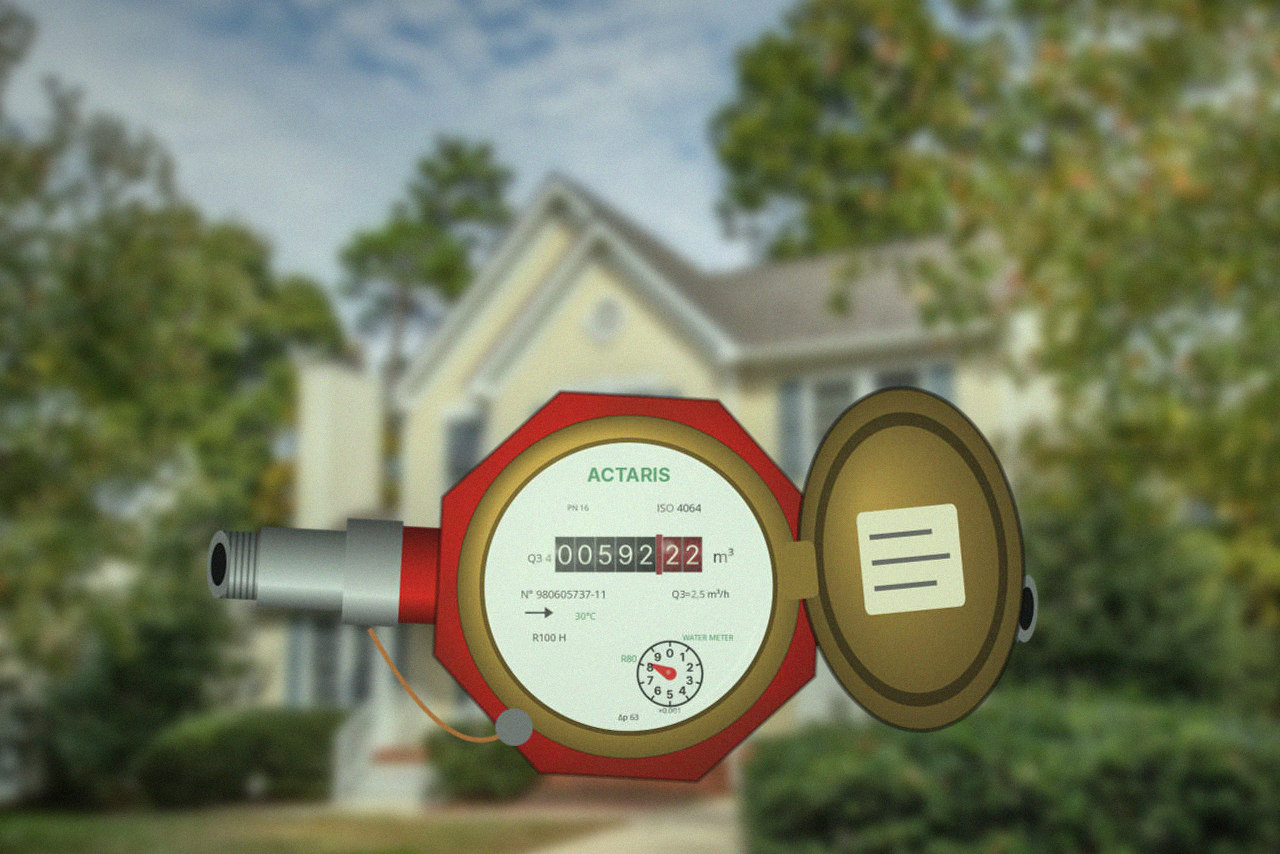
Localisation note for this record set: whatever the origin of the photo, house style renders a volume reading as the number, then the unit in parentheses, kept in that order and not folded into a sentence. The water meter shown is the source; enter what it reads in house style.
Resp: 592.228 (m³)
